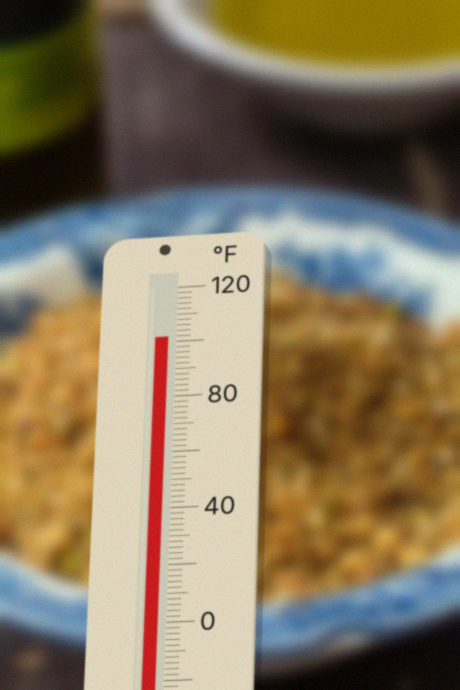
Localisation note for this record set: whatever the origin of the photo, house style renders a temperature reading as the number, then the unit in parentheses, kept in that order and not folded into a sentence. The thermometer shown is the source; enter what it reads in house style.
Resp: 102 (°F)
